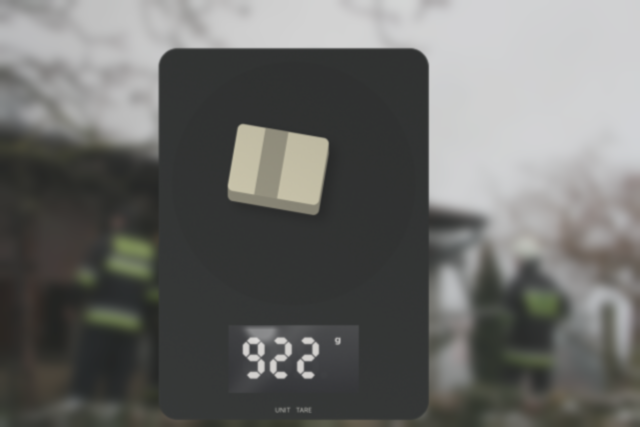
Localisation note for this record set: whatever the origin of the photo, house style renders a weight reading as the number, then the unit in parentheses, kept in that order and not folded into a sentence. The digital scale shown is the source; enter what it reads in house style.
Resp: 922 (g)
